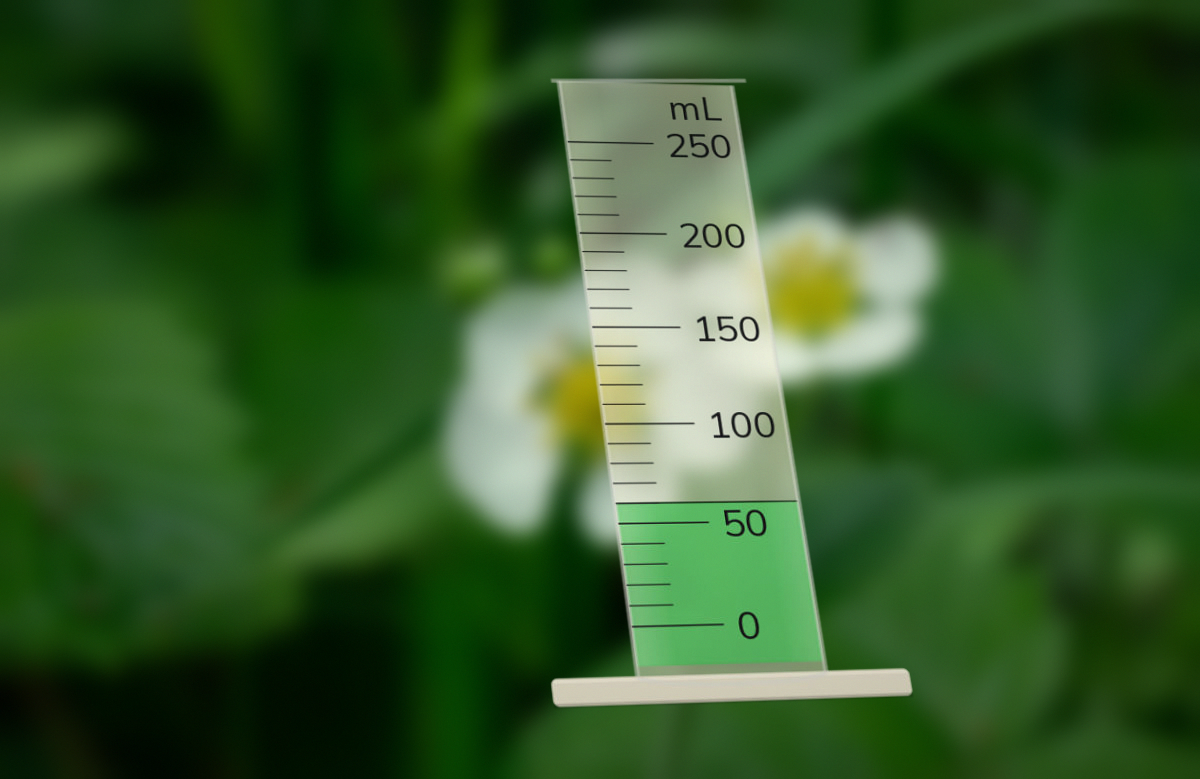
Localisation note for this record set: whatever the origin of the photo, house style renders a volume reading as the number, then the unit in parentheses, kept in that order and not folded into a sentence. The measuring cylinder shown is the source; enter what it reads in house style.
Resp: 60 (mL)
